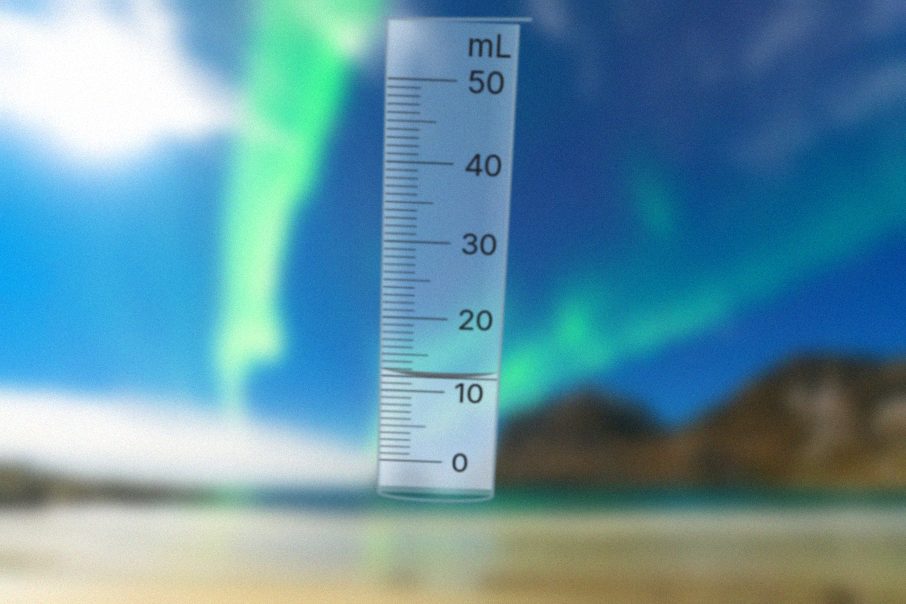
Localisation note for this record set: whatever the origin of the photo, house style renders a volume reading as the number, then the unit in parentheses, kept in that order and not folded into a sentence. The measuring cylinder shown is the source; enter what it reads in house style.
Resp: 12 (mL)
